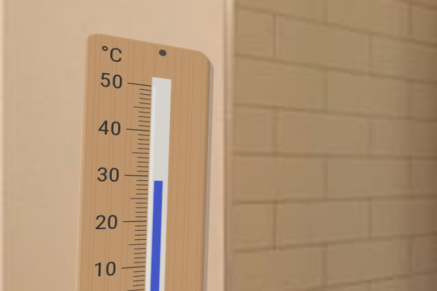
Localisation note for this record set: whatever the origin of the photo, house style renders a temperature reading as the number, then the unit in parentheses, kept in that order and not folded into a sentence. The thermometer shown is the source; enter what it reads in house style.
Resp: 29 (°C)
